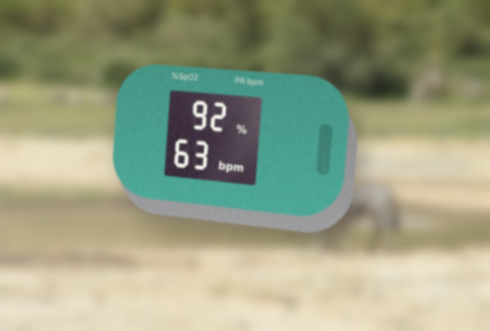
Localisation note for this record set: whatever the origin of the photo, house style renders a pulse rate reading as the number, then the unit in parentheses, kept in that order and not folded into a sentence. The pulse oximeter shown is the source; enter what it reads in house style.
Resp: 63 (bpm)
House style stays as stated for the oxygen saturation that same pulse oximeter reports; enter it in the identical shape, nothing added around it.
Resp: 92 (%)
